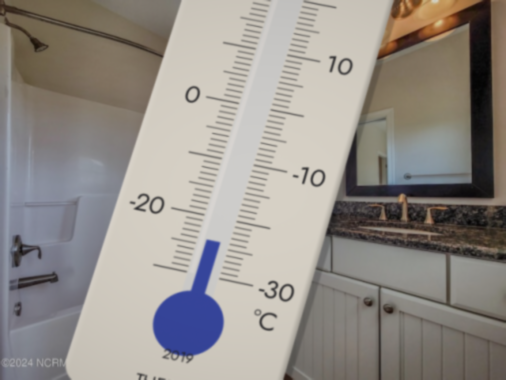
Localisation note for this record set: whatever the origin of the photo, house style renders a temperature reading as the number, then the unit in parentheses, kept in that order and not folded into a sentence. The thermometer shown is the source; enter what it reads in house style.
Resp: -24 (°C)
